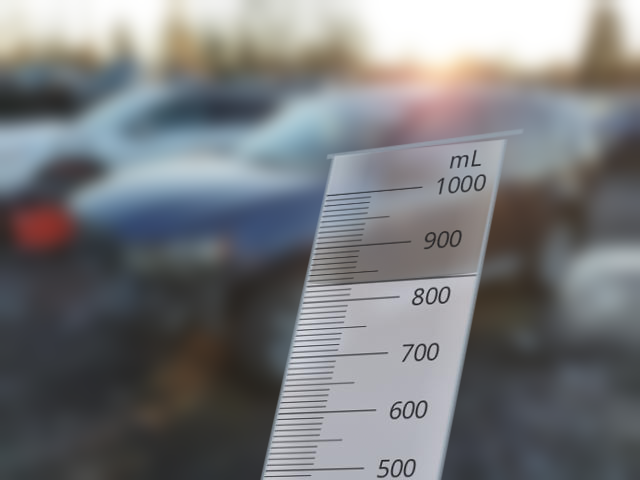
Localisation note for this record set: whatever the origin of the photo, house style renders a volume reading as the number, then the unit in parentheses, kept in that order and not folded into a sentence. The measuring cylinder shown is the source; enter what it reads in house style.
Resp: 830 (mL)
